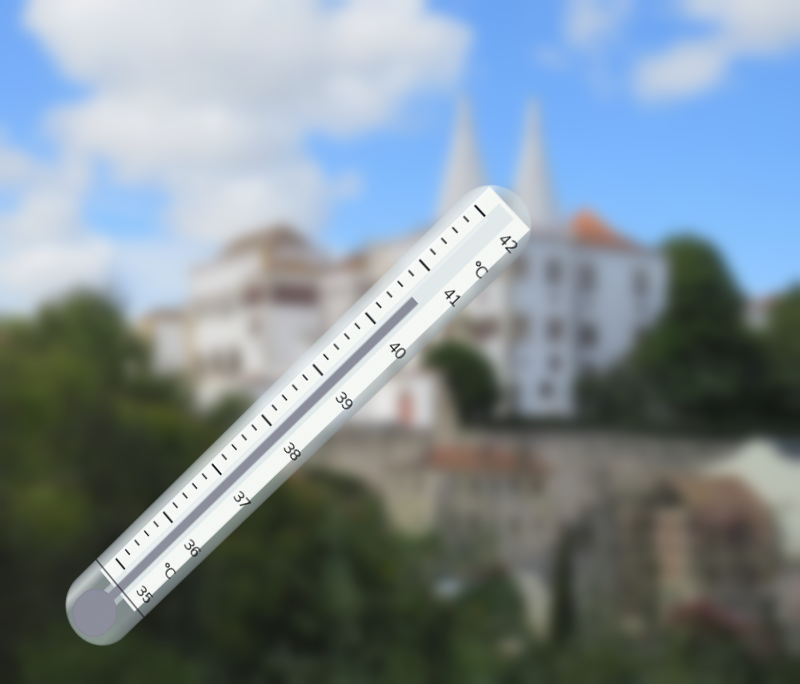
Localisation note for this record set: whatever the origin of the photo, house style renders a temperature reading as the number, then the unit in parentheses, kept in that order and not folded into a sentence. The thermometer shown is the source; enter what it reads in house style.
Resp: 40.6 (°C)
